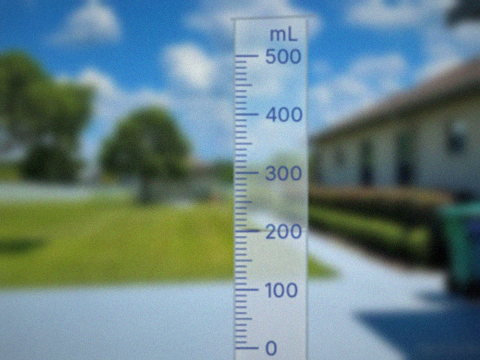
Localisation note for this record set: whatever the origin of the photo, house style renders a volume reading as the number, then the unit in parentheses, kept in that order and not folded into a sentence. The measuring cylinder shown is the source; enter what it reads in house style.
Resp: 200 (mL)
